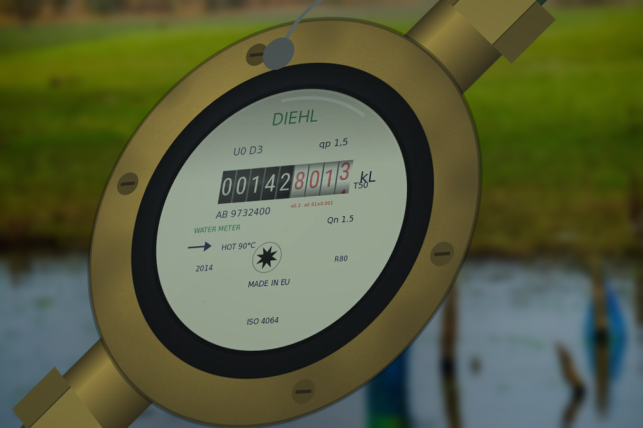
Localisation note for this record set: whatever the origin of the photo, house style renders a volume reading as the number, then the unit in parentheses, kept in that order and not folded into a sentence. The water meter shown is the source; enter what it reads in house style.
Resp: 142.8013 (kL)
